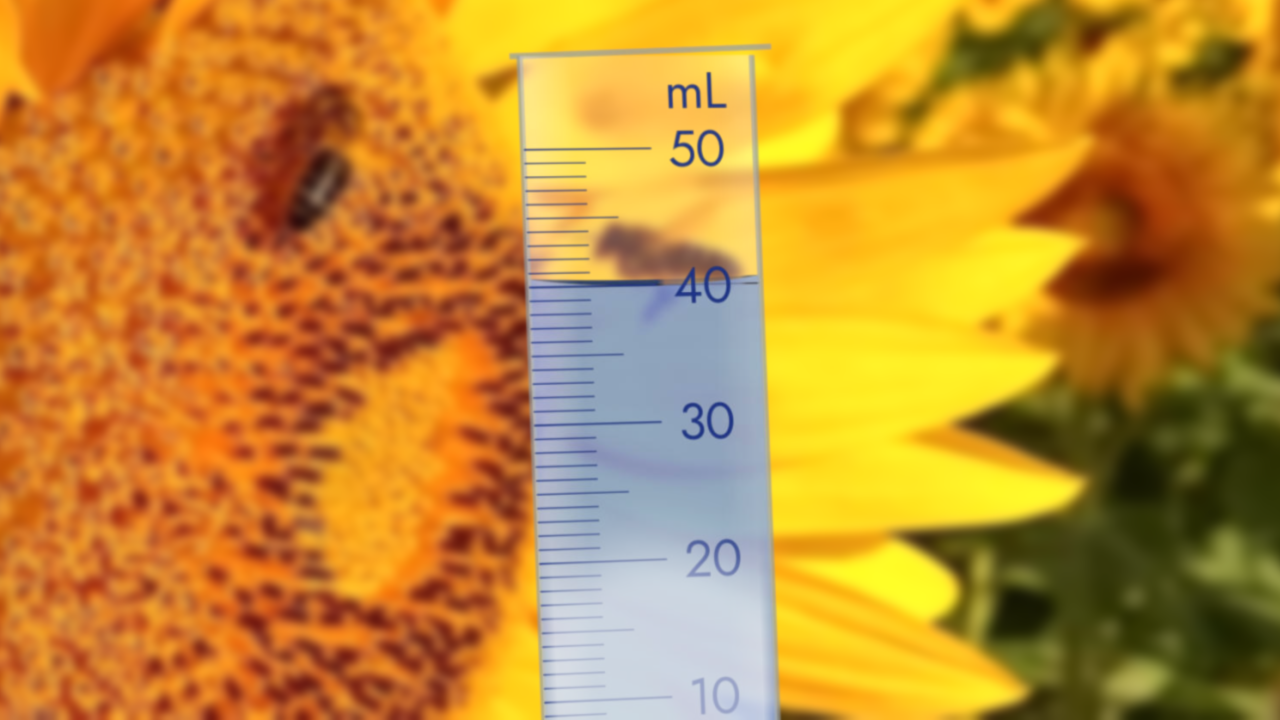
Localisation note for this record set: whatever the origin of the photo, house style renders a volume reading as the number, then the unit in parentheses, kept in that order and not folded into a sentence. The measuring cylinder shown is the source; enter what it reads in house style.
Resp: 40 (mL)
